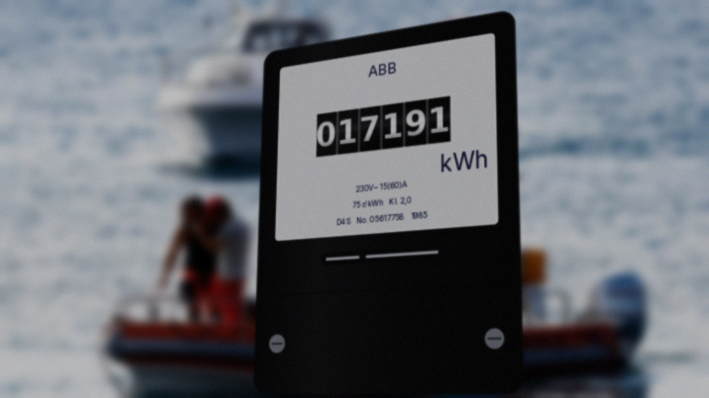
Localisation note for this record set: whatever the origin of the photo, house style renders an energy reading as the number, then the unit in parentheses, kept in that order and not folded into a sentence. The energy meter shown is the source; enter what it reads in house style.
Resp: 17191 (kWh)
